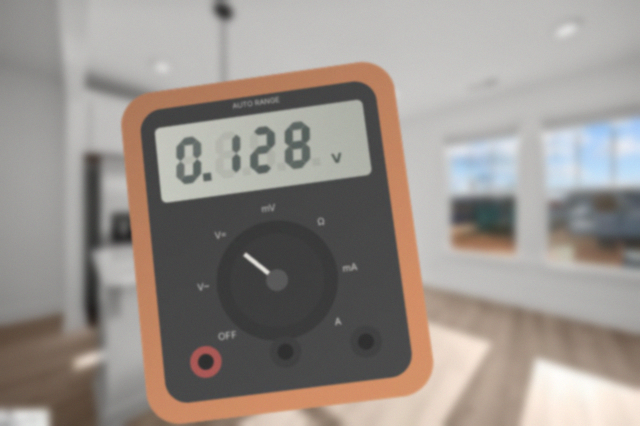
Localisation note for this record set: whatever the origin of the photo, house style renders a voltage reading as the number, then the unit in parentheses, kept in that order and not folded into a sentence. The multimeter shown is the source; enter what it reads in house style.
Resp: 0.128 (V)
